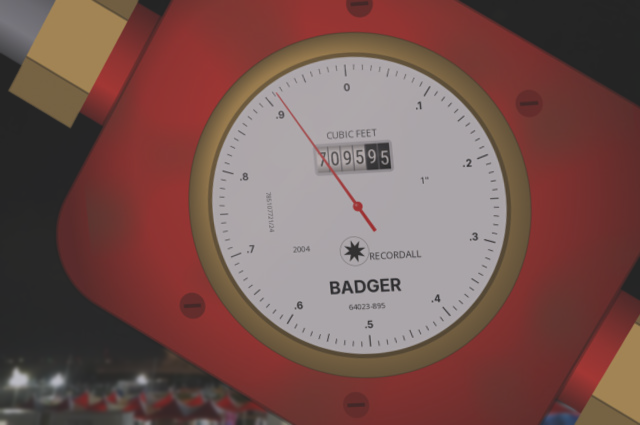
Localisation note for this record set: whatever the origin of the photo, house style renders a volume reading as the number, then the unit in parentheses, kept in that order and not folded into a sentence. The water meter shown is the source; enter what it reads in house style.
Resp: 709594.91 (ft³)
